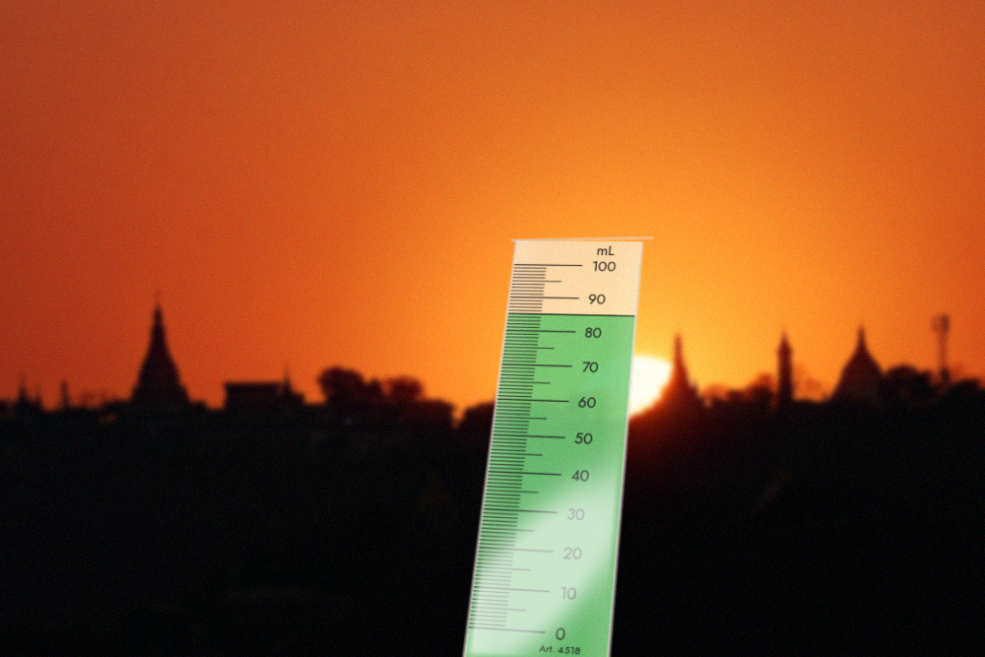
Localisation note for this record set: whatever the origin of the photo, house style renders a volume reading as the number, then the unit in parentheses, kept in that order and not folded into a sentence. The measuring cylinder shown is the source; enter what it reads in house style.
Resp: 85 (mL)
